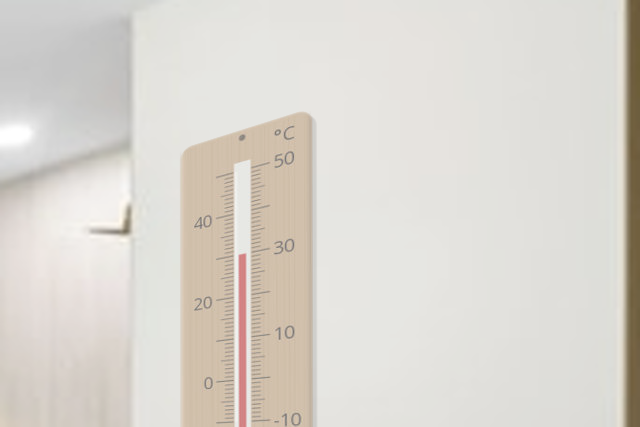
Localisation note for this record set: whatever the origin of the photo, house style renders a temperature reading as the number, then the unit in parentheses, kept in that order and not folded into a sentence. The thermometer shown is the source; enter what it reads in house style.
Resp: 30 (°C)
